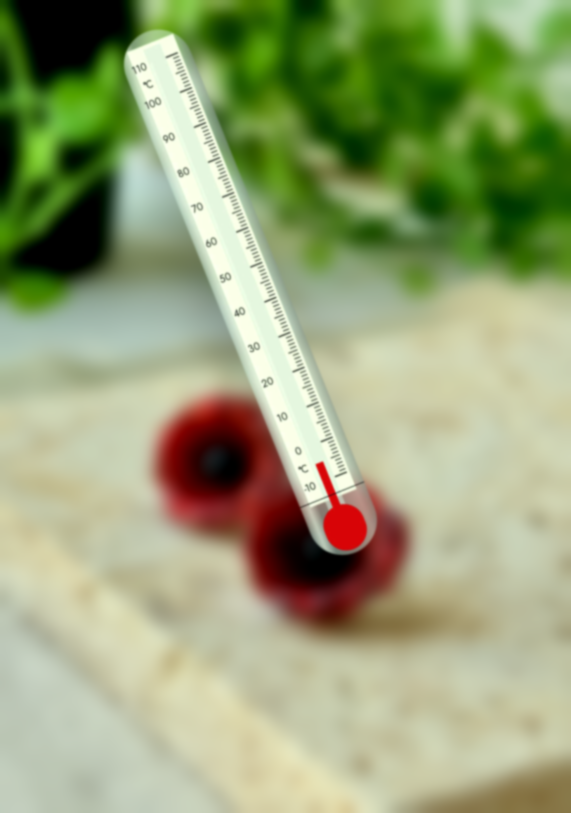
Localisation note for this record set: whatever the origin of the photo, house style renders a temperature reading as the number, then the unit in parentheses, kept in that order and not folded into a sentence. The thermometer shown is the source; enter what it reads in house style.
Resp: -5 (°C)
